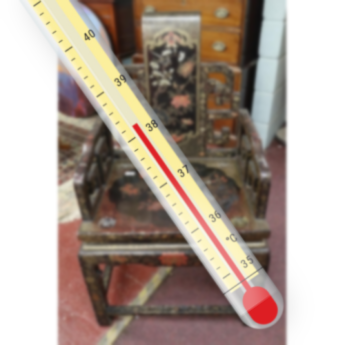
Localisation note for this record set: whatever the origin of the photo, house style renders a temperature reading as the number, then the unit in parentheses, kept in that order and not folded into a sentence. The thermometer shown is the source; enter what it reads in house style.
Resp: 38.2 (°C)
